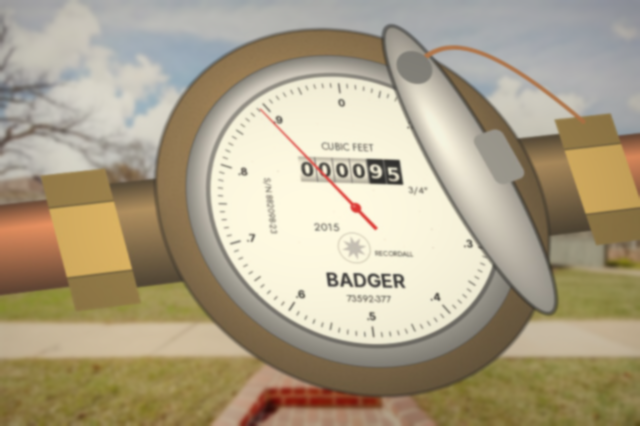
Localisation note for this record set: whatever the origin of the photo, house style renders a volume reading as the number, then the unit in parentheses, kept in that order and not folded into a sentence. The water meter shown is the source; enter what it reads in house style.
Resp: 94.89 (ft³)
